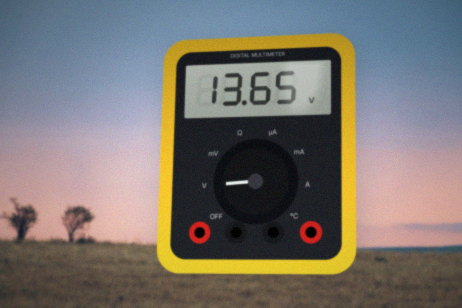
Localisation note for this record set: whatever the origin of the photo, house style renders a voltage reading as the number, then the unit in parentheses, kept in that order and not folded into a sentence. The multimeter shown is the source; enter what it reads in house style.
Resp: 13.65 (V)
